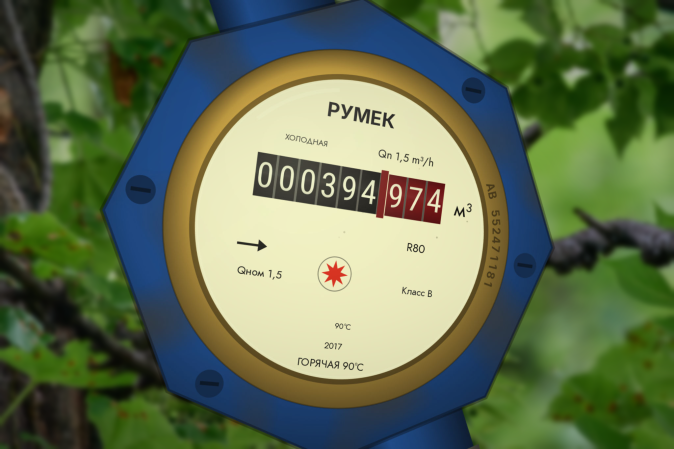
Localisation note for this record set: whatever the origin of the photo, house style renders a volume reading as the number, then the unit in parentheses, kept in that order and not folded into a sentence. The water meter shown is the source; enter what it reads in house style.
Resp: 394.974 (m³)
